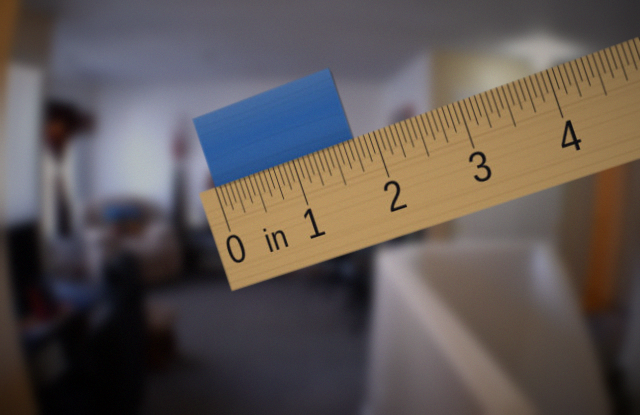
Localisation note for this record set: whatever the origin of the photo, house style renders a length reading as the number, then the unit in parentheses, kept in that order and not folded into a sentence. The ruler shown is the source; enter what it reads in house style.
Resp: 1.75 (in)
